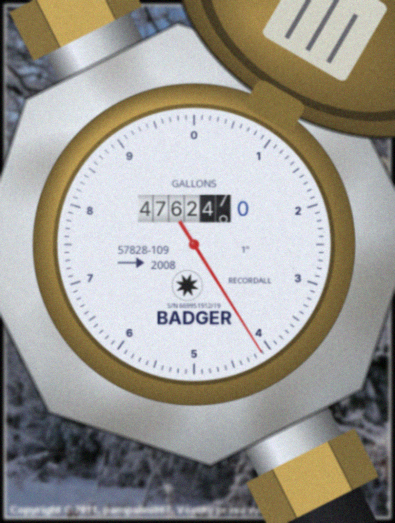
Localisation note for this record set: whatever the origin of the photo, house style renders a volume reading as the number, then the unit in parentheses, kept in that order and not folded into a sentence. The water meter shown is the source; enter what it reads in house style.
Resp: 4762474.1 (gal)
